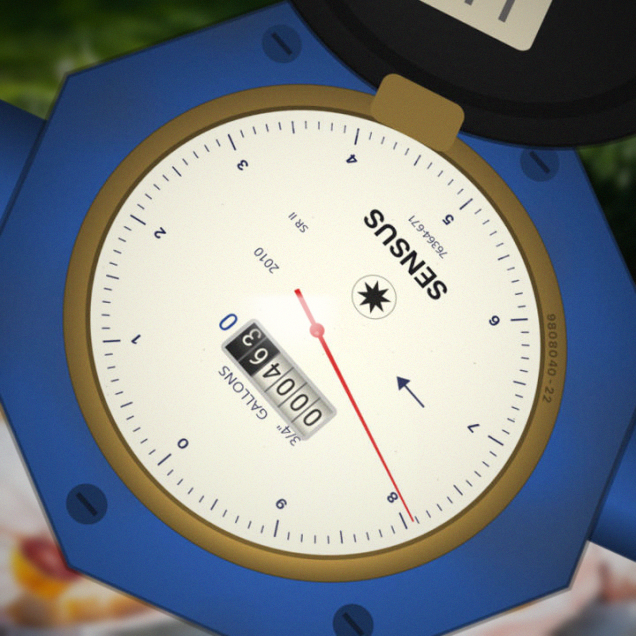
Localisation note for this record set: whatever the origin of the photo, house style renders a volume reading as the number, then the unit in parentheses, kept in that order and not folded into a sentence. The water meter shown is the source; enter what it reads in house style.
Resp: 4627.9 (gal)
